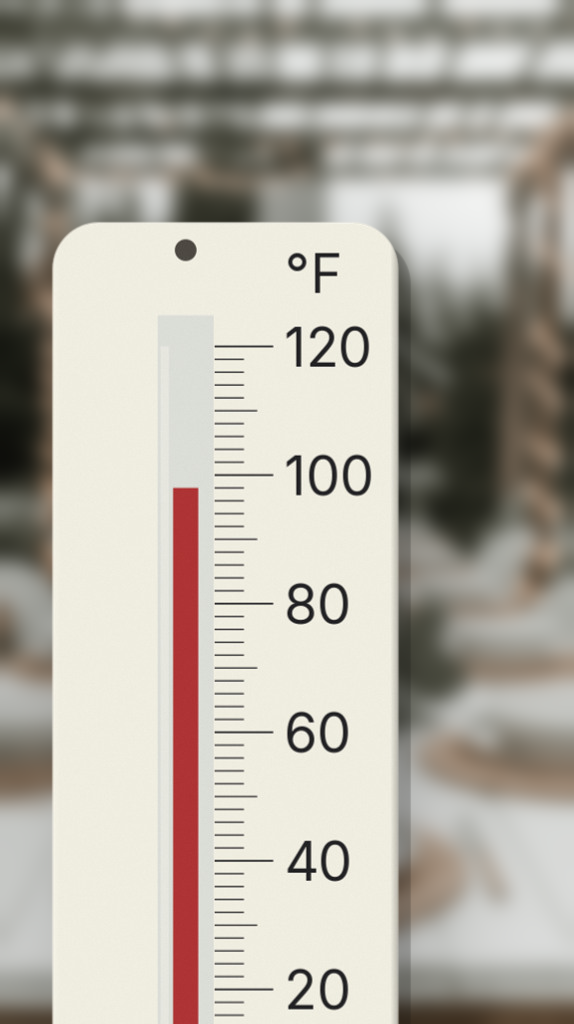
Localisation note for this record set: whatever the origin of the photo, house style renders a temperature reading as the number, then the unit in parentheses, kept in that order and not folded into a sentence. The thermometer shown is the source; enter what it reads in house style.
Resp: 98 (°F)
